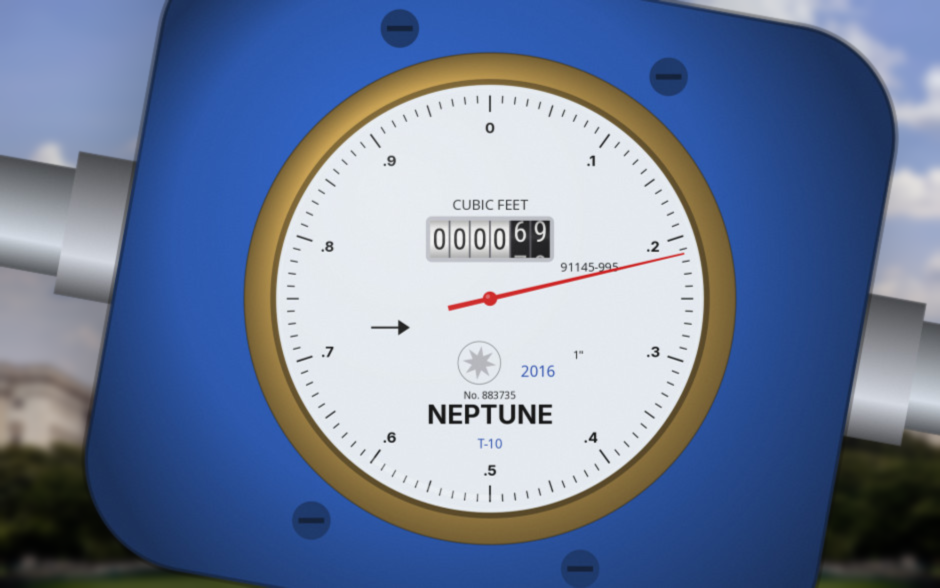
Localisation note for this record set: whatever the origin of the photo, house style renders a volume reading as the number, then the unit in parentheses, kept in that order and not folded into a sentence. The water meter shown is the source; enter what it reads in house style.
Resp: 69.21 (ft³)
